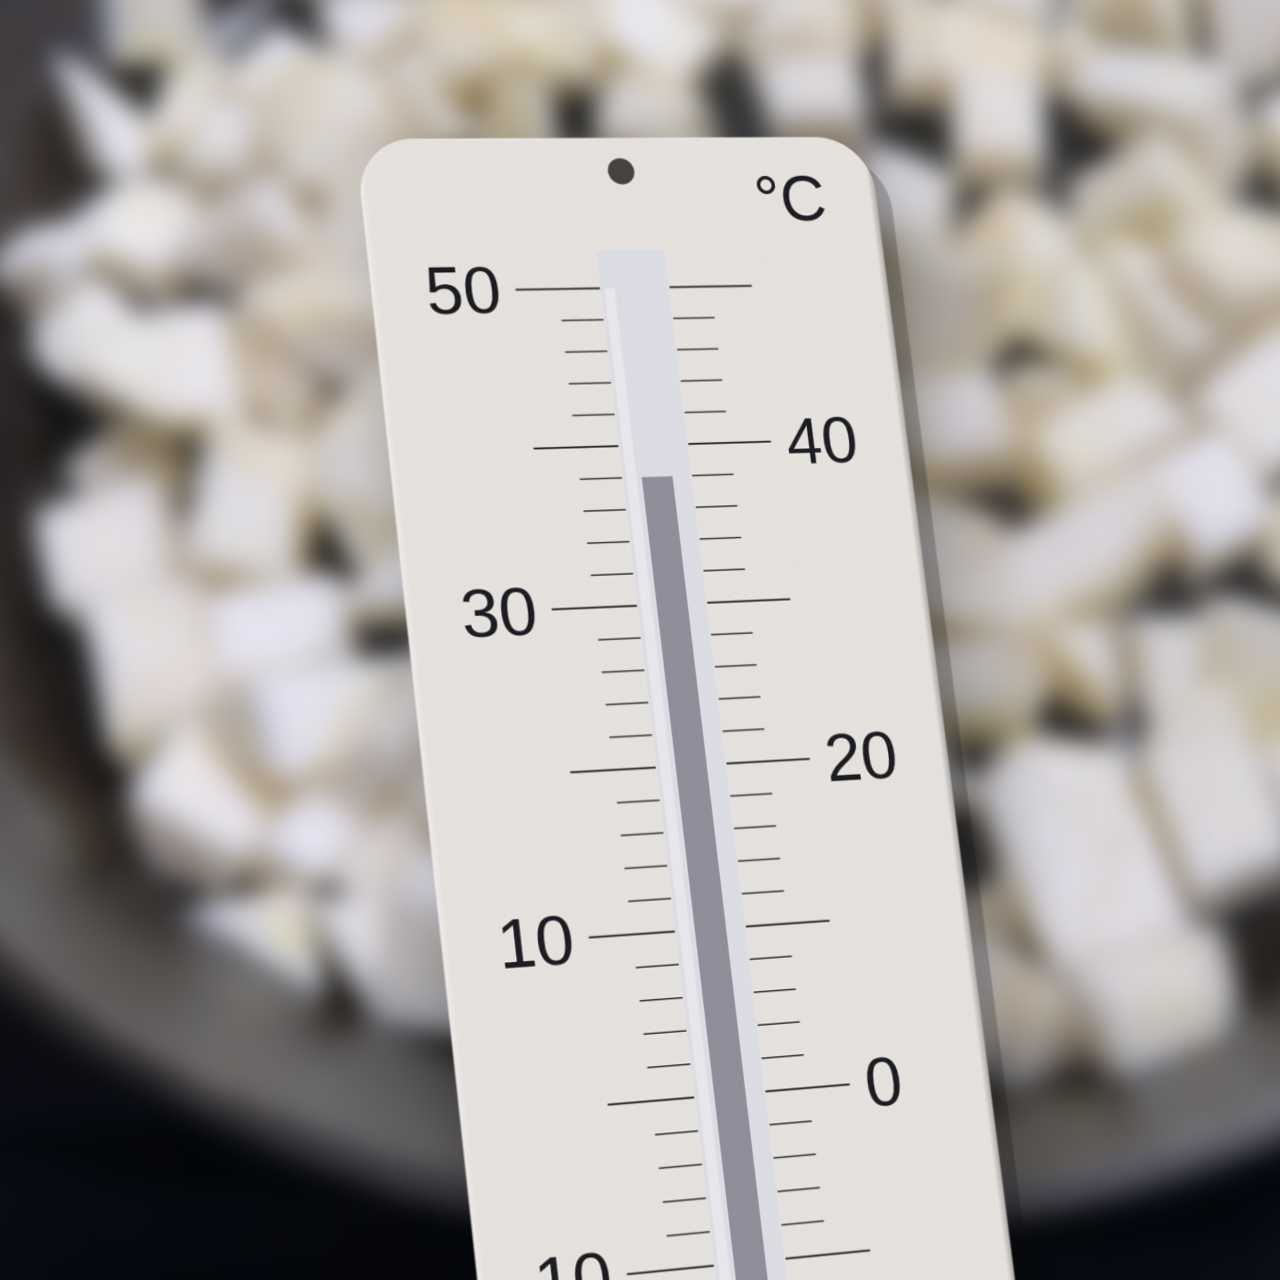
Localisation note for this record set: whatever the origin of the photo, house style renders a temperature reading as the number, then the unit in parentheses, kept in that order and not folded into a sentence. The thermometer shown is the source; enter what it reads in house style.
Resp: 38 (°C)
